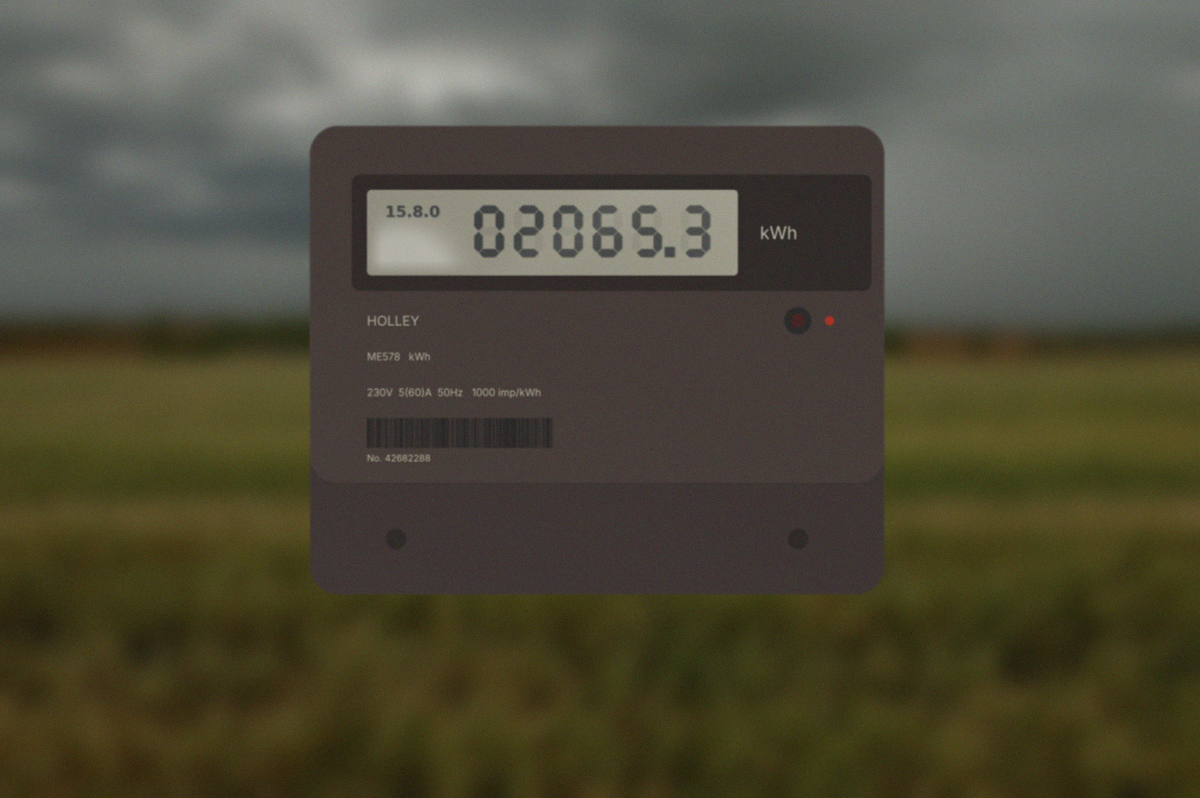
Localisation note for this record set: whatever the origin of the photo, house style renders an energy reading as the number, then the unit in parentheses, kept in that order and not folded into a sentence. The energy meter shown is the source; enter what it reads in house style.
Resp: 2065.3 (kWh)
